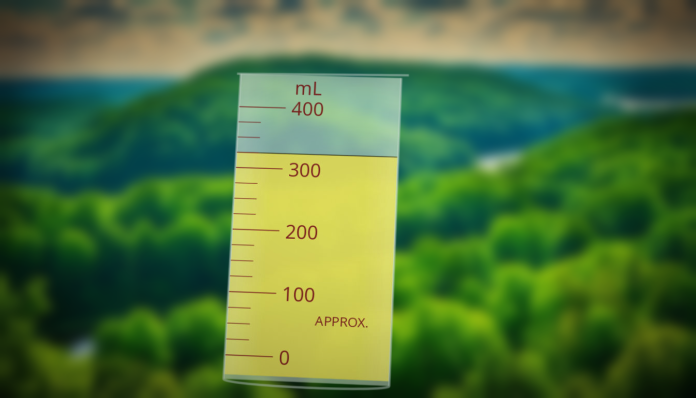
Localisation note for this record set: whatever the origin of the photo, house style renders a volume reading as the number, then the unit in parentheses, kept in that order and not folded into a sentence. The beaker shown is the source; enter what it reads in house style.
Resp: 325 (mL)
